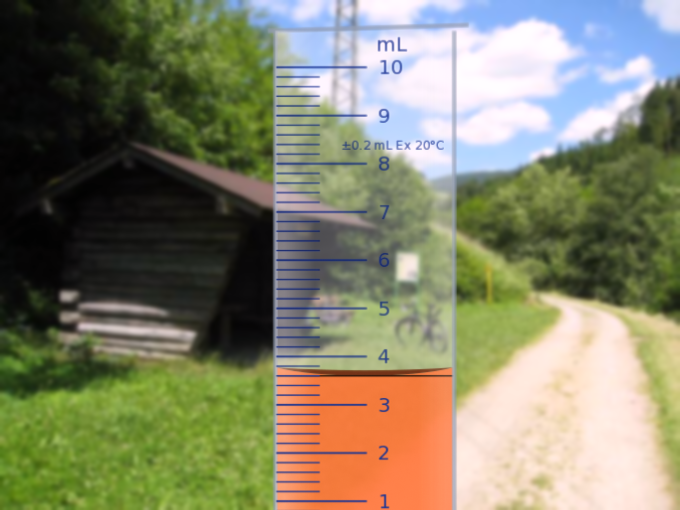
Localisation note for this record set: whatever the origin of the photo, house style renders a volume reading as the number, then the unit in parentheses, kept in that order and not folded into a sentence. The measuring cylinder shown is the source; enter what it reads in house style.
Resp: 3.6 (mL)
